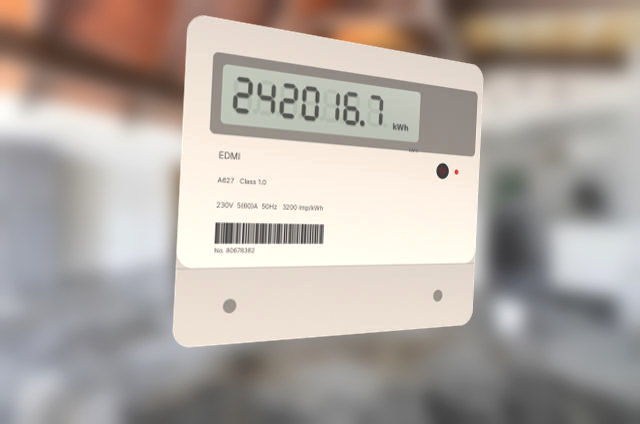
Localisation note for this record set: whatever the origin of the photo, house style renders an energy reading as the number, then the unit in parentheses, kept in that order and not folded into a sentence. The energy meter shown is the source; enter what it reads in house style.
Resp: 242016.7 (kWh)
